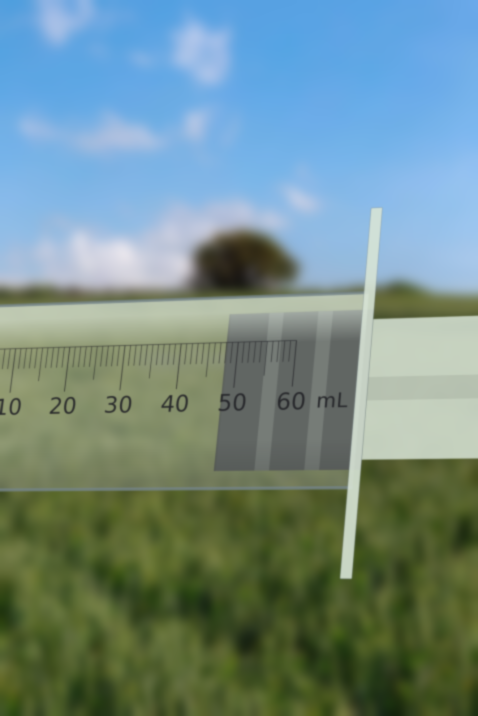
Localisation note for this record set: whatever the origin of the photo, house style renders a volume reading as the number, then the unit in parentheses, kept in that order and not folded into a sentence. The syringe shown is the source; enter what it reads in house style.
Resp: 48 (mL)
